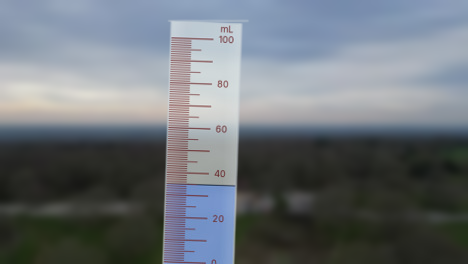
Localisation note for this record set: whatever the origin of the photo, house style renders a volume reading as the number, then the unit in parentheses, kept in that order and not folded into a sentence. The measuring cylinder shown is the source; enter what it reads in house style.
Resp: 35 (mL)
